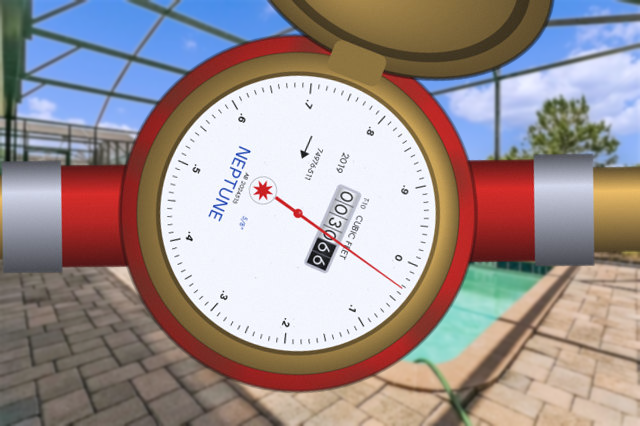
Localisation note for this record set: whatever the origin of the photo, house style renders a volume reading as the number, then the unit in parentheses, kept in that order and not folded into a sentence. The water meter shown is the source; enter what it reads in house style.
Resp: 3066.03 (ft³)
